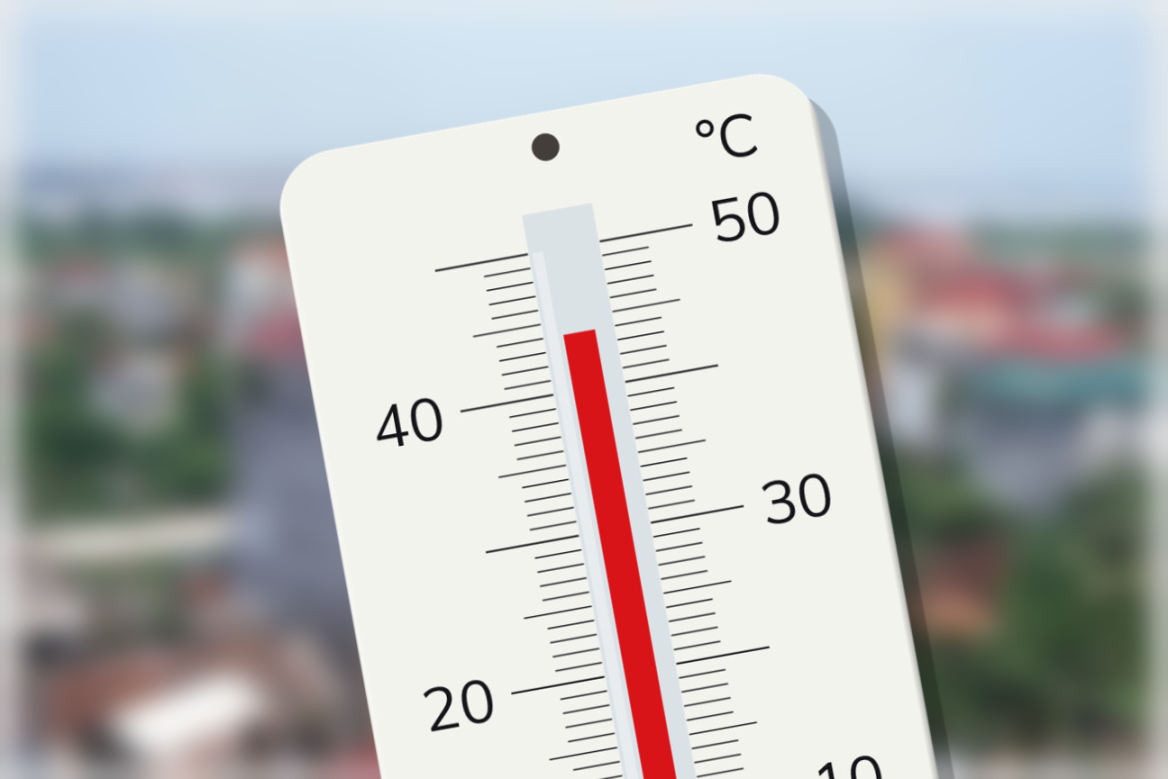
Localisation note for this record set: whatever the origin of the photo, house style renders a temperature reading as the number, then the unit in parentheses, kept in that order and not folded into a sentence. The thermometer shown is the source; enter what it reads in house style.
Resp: 44 (°C)
